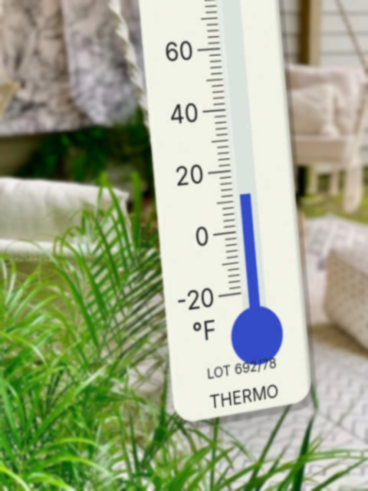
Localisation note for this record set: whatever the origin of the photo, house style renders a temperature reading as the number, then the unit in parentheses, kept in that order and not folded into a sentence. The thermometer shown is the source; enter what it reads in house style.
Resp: 12 (°F)
